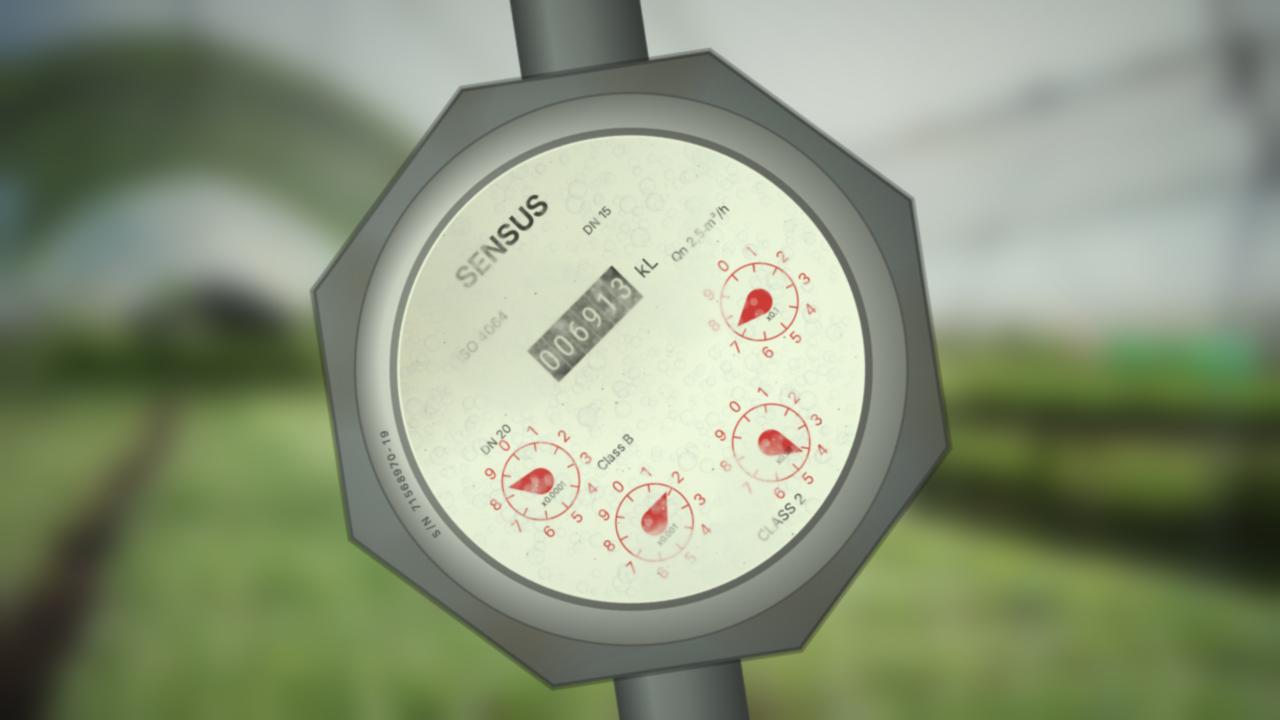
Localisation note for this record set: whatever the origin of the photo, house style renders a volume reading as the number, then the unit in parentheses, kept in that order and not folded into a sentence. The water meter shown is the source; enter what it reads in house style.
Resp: 6913.7418 (kL)
